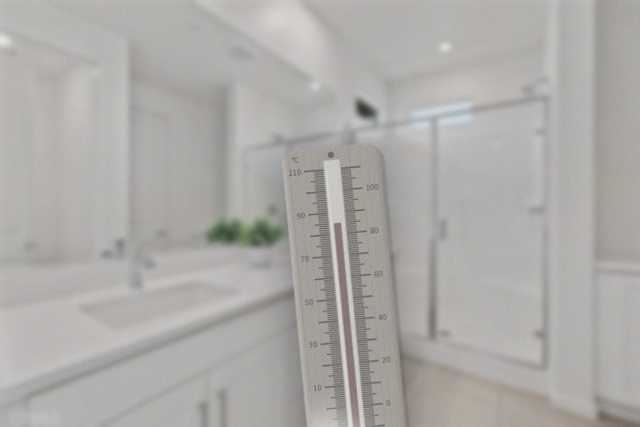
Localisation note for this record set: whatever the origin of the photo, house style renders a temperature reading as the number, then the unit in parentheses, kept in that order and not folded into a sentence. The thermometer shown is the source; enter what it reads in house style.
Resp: 85 (°C)
